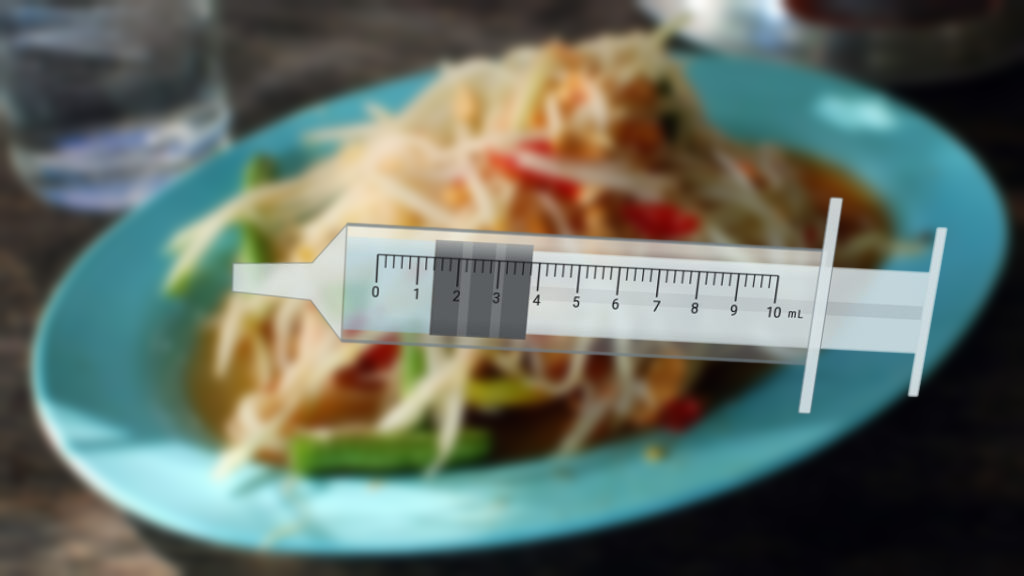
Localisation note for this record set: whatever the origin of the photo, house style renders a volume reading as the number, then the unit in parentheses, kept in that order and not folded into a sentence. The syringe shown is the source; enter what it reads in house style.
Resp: 1.4 (mL)
